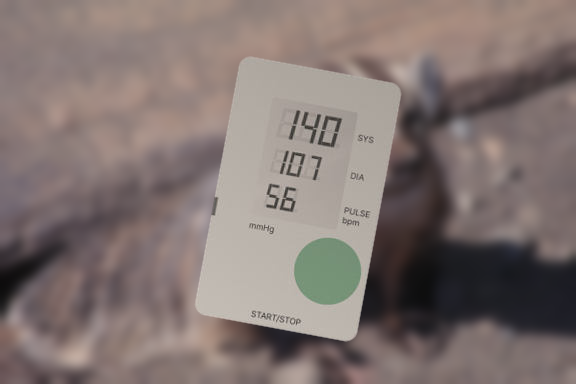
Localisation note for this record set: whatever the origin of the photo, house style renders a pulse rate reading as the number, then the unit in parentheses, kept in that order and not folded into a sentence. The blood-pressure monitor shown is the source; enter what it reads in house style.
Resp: 56 (bpm)
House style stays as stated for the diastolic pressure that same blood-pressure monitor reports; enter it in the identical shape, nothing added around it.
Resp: 107 (mmHg)
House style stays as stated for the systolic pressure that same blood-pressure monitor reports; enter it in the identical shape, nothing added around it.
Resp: 140 (mmHg)
